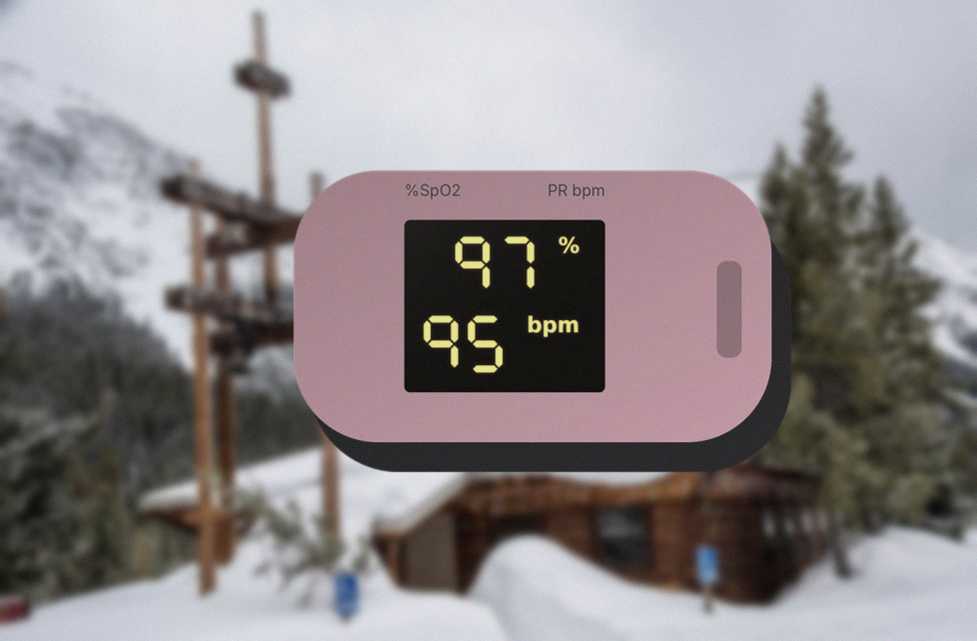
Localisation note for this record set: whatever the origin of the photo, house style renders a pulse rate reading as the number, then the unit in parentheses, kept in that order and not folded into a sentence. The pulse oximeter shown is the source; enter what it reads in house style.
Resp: 95 (bpm)
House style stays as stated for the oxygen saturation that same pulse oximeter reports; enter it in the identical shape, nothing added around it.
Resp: 97 (%)
